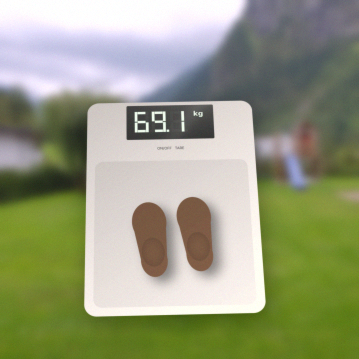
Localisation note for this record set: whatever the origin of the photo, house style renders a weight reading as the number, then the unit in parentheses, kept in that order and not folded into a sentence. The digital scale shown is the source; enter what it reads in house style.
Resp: 69.1 (kg)
